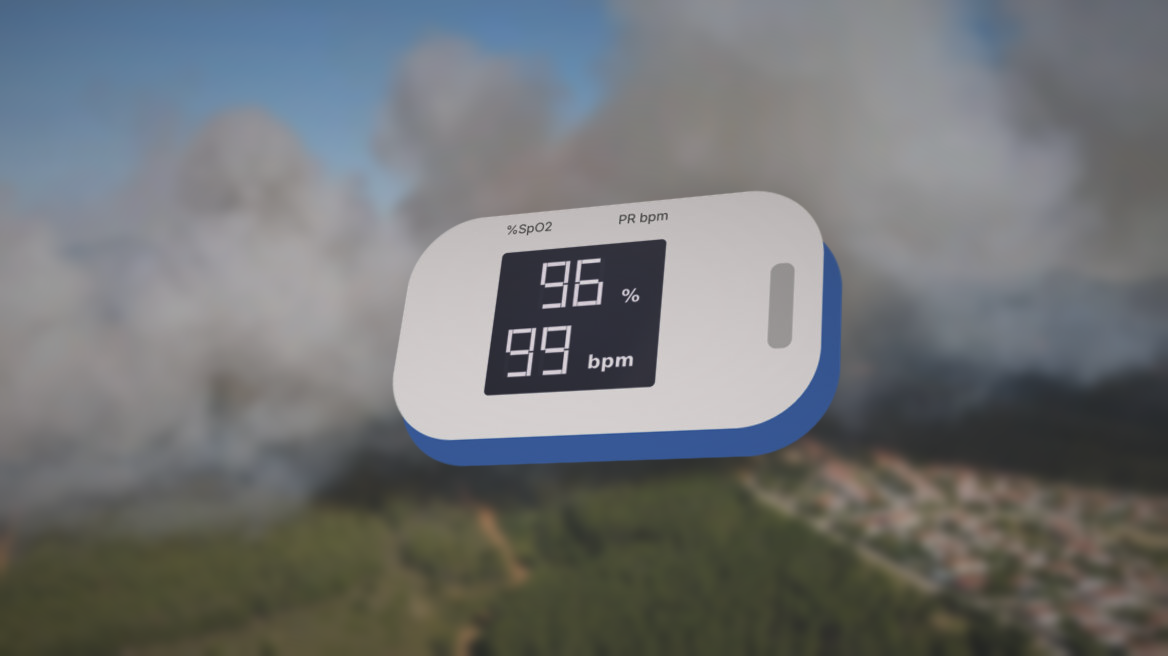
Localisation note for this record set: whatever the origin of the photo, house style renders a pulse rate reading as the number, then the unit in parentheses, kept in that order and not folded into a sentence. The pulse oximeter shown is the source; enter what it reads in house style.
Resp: 99 (bpm)
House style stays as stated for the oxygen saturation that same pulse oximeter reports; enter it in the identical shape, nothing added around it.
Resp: 96 (%)
